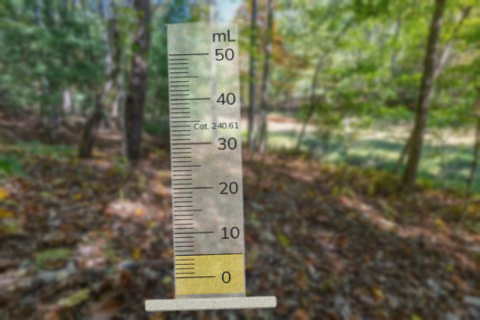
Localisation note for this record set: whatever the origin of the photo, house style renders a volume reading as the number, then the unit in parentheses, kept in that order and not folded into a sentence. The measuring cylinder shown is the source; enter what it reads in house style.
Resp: 5 (mL)
